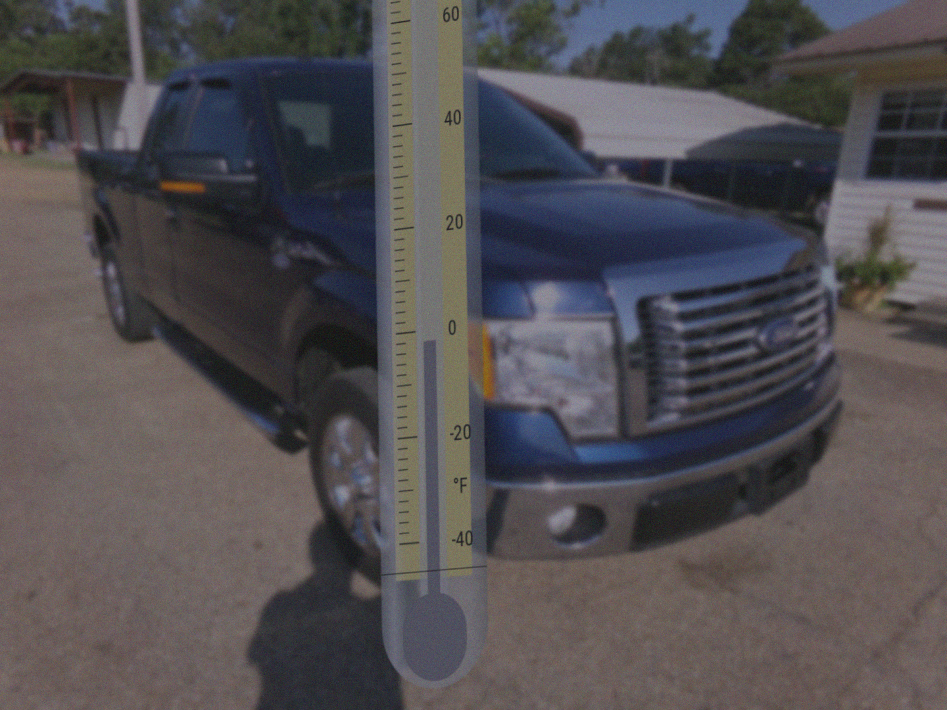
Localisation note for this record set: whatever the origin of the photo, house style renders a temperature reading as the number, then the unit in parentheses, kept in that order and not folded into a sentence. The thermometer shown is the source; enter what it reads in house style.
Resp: -2 (°F)
